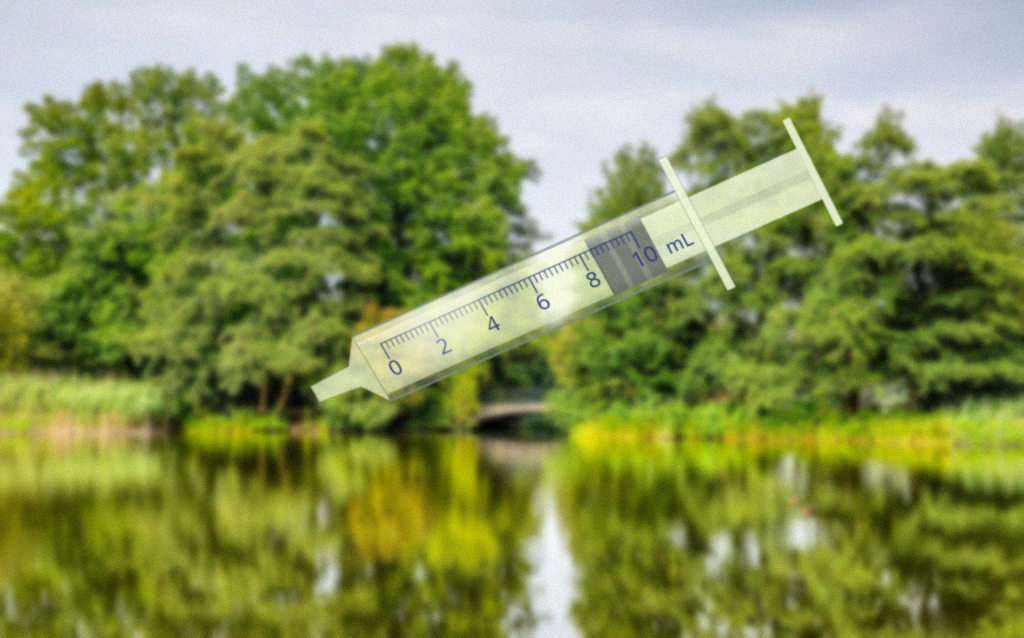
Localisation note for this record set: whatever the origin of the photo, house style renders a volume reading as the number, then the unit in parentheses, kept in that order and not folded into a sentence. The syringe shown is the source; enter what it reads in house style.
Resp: 8.4 (mL)
